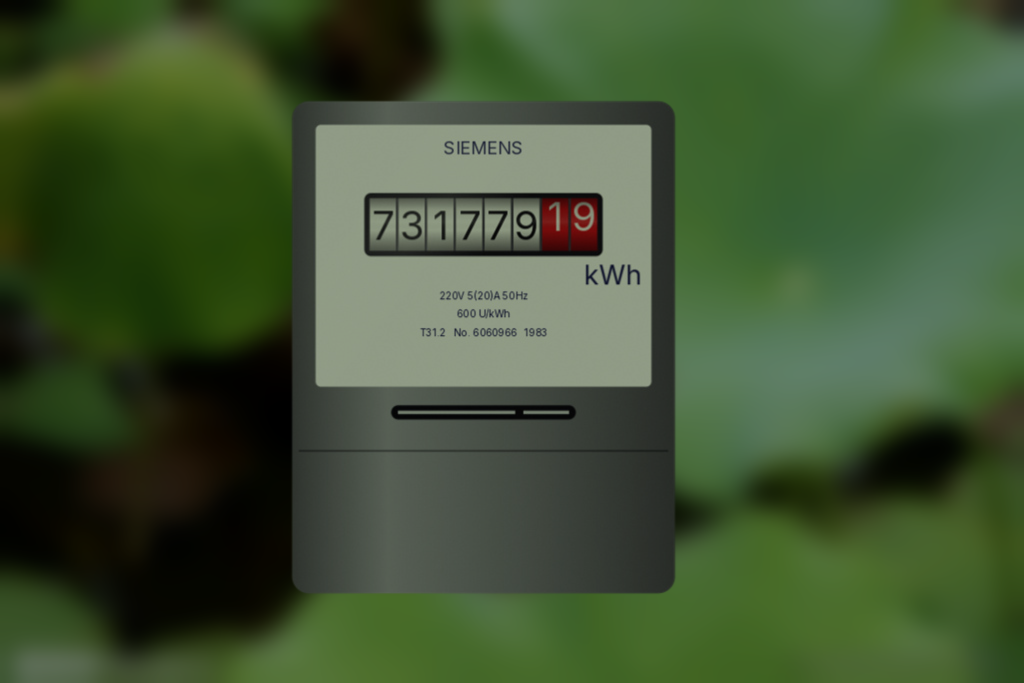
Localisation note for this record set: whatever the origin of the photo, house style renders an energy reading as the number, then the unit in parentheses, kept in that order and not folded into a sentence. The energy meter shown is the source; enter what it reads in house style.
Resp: 731779.19 (kWh)
